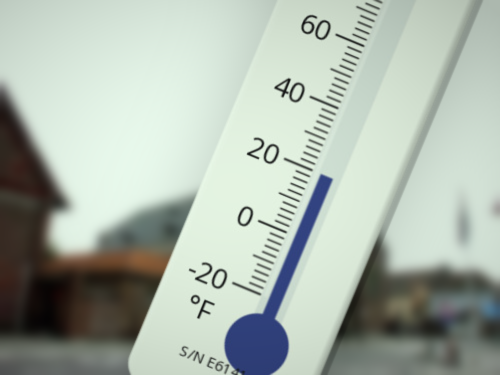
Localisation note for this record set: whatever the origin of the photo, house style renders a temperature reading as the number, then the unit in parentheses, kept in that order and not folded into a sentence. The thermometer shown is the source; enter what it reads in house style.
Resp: 20 (°F)
